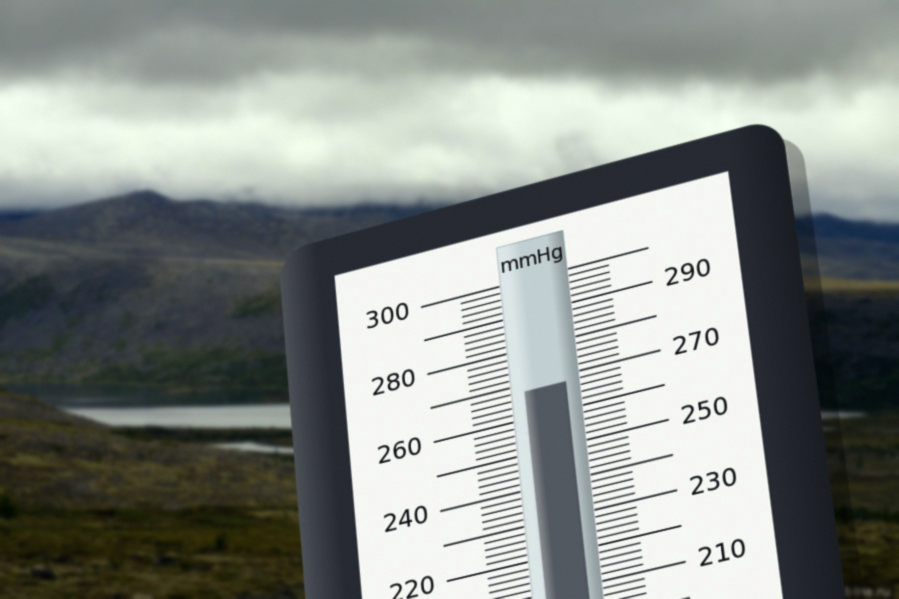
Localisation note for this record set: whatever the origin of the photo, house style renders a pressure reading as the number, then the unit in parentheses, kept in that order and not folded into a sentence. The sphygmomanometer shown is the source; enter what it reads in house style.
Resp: 268 (mmHg)
